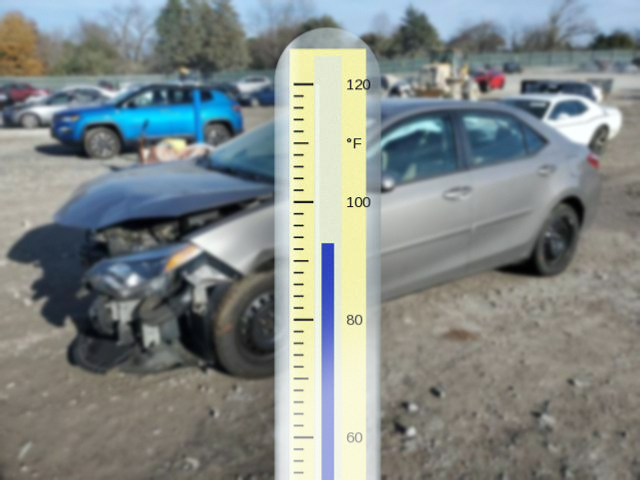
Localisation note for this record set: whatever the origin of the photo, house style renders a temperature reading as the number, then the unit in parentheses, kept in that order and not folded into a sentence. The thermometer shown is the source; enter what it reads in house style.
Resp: 93 (°F)
